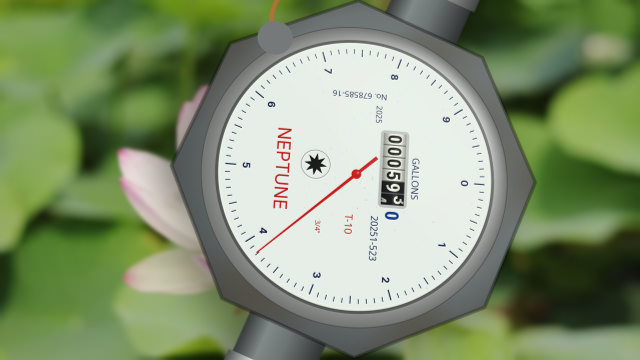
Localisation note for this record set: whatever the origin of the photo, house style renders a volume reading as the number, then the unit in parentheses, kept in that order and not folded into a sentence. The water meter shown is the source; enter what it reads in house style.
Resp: 5933.8 (gal)
